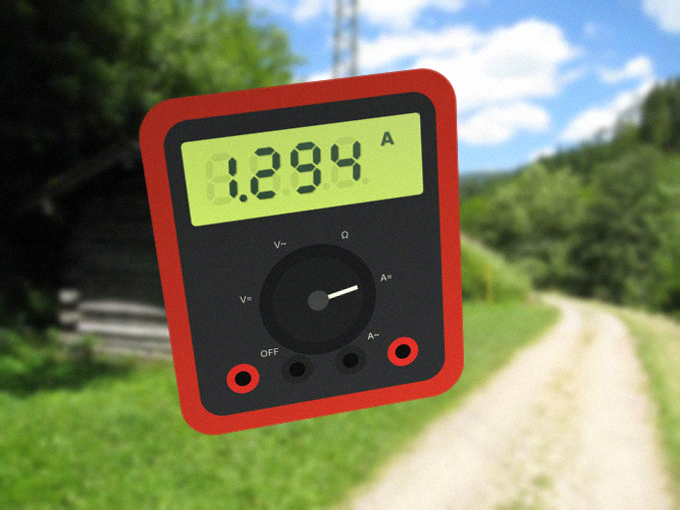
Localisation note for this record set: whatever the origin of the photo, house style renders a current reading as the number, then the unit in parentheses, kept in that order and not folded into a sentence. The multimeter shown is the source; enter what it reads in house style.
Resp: 1.294 (A)
